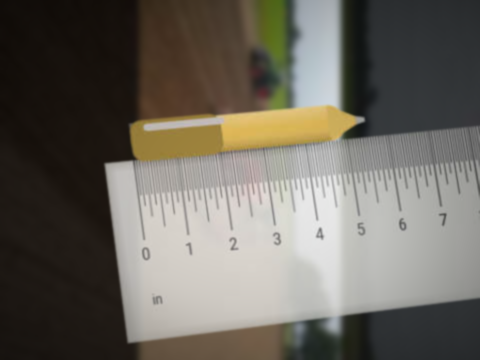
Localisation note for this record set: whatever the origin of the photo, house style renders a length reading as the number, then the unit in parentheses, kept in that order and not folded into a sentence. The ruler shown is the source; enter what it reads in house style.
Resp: 5.5 (in)
